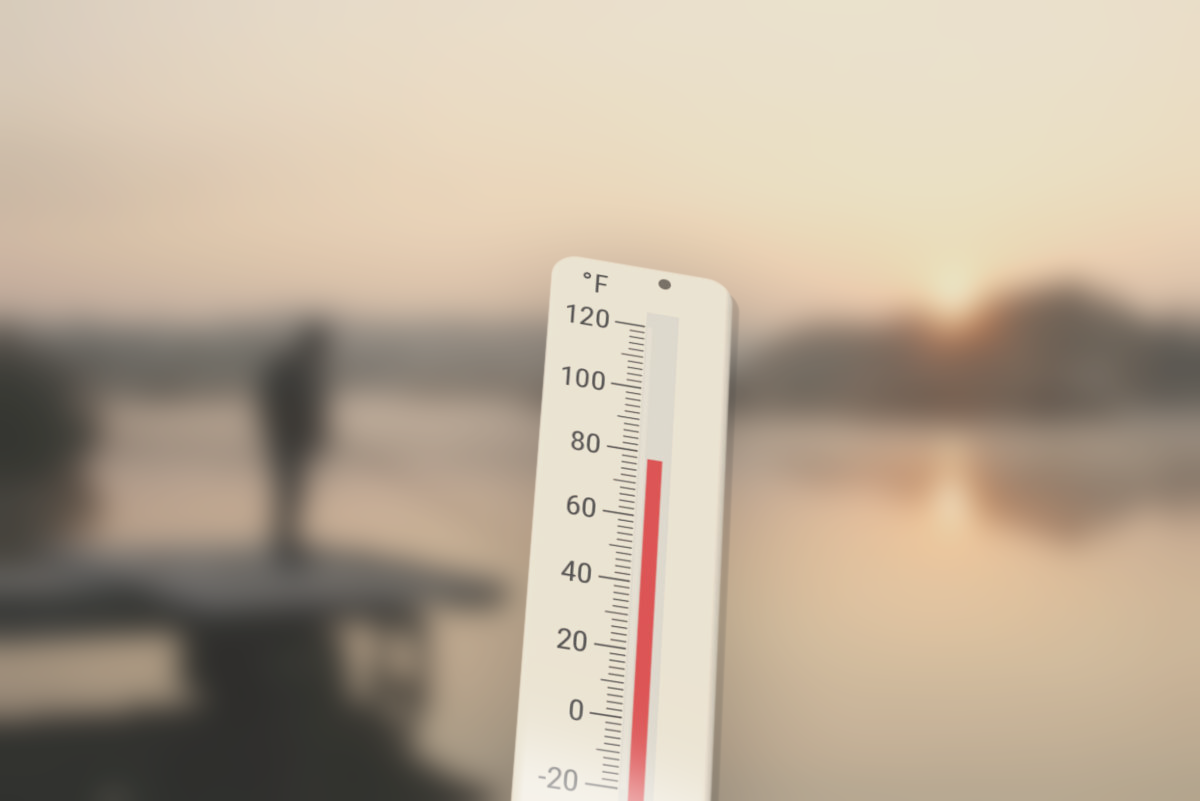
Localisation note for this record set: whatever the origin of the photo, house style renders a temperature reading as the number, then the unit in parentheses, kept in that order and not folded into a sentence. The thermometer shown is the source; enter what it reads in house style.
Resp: 78 (°F)
